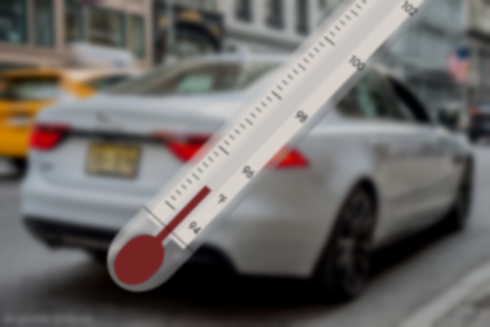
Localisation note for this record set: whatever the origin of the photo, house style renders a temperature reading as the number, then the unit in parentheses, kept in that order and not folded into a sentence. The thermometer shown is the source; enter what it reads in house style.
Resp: 95 (°F)
